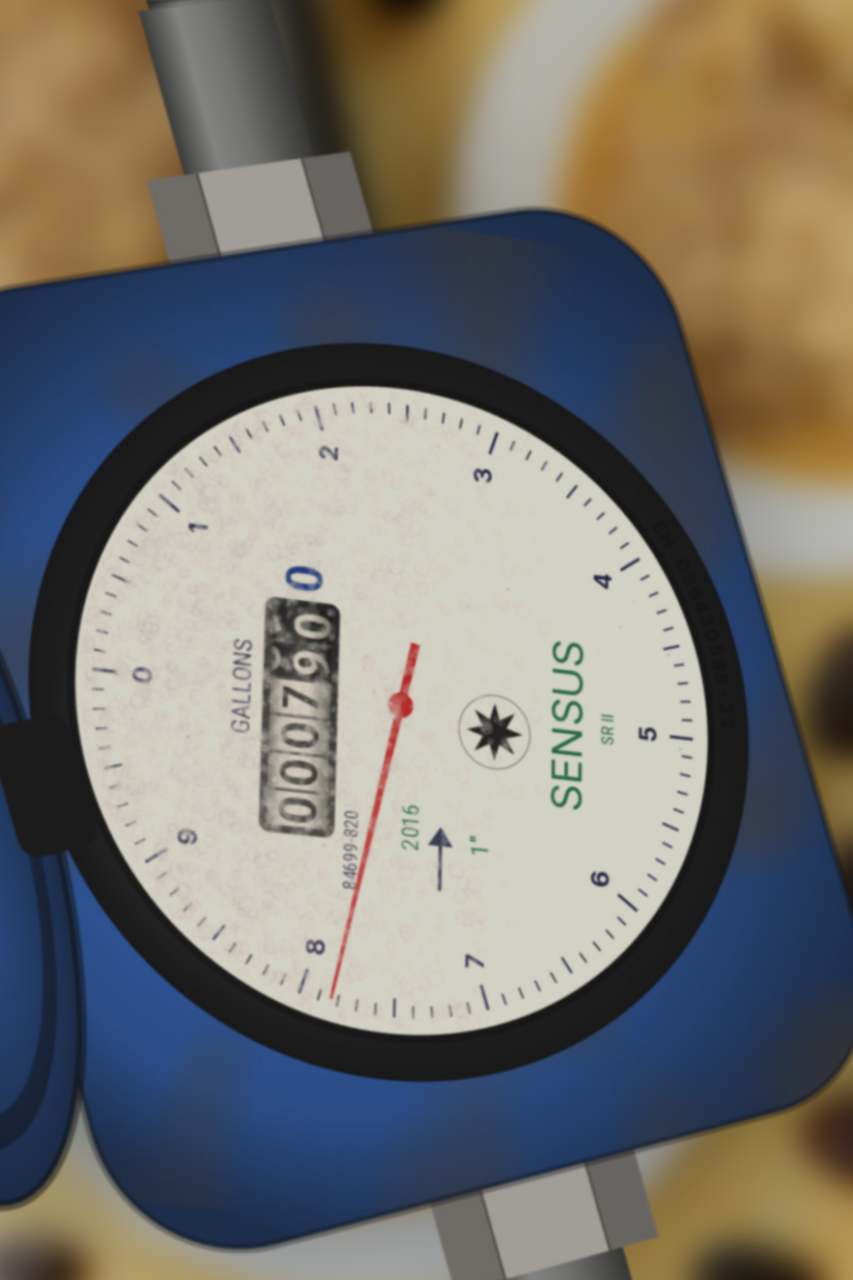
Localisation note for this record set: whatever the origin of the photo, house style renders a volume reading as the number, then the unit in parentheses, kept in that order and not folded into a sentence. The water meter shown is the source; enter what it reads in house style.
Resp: 7897.8 (gal)
